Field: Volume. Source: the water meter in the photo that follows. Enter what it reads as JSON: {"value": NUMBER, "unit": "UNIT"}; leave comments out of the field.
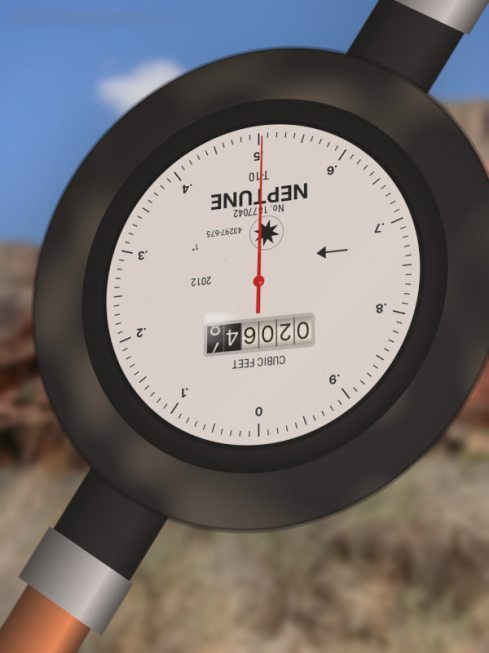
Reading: {"value": 20647.50, "unit": "ft³"}
